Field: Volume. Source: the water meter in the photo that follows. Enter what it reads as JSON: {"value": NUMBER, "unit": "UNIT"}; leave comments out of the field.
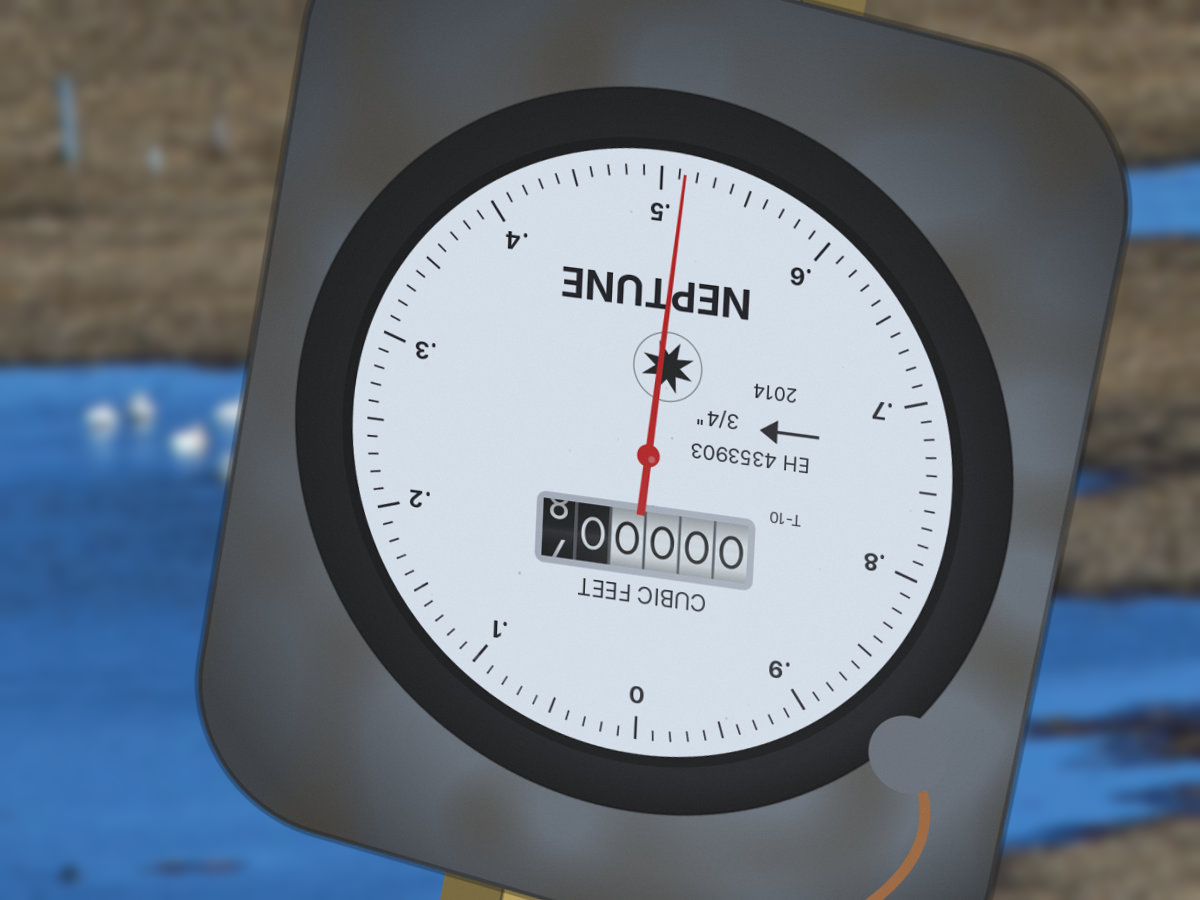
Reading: {"value": 7.51, "unit": "ft³"}
